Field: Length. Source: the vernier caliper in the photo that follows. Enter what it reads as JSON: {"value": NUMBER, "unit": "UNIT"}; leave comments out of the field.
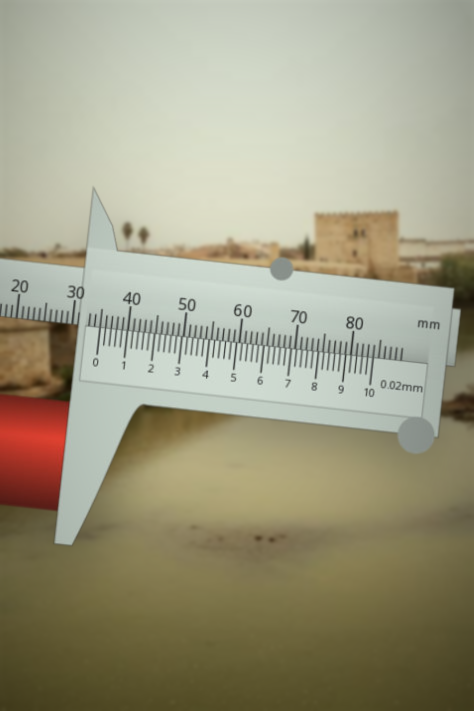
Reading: {"value": 35.0, "unit": "mm"}
